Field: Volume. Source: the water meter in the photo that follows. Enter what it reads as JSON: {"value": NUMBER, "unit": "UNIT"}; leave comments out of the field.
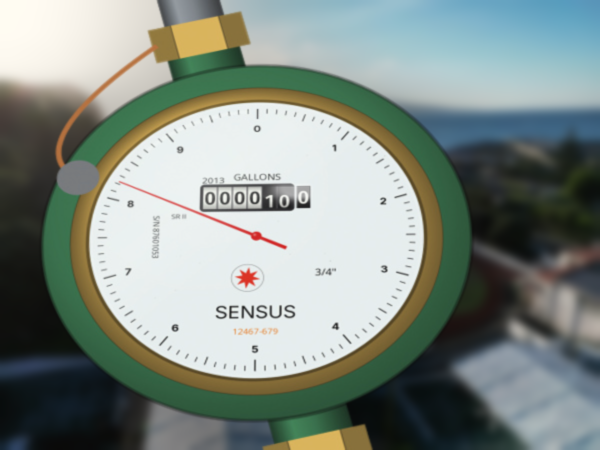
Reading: {"value": 98.2, "unit": "gal"}
